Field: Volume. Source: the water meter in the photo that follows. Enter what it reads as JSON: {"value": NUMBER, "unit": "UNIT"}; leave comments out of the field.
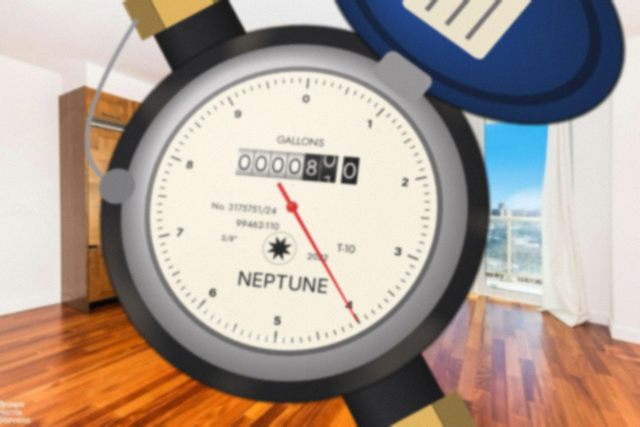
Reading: {"value": 804.0, "unit": "gal"}
